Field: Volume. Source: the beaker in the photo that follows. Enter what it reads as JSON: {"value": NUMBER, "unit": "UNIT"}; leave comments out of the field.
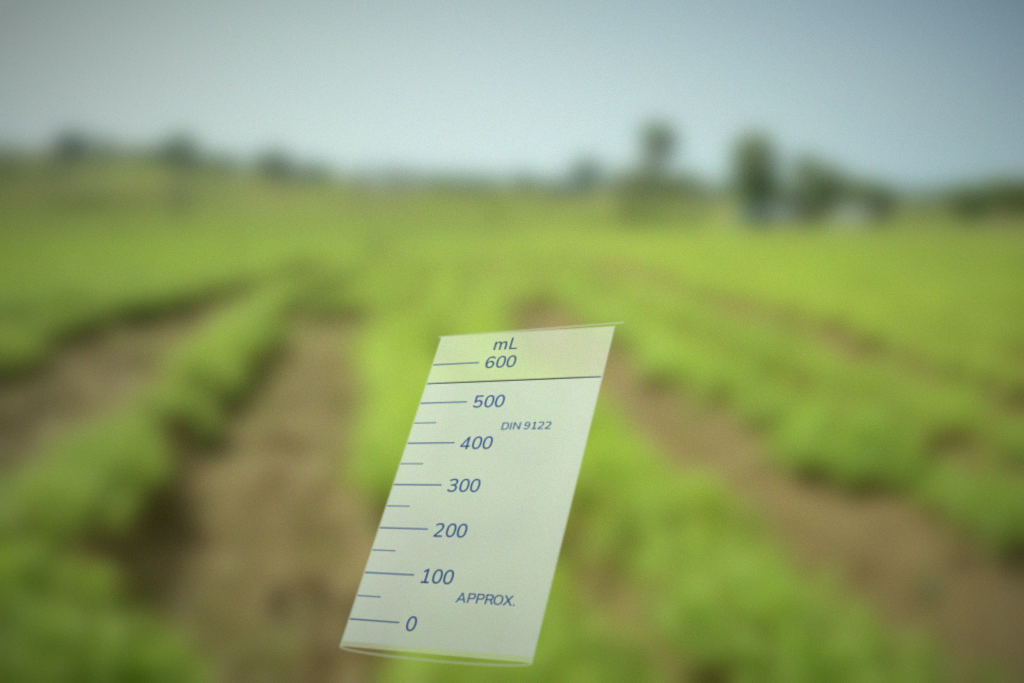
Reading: {"value": 550, "unit": "mL"}
